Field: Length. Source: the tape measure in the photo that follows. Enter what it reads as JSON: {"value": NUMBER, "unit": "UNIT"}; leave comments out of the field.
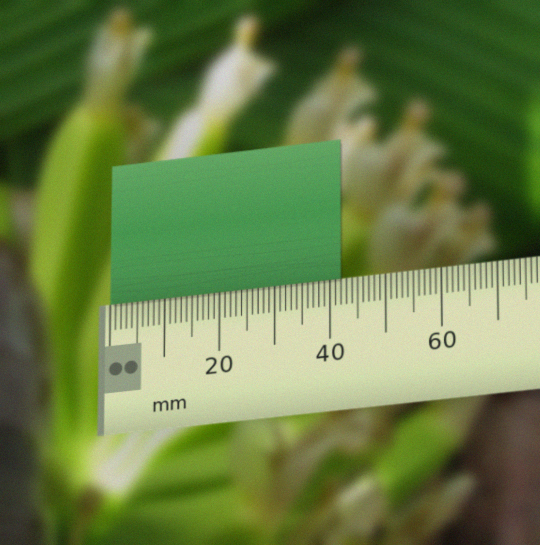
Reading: {"value": 42, "unit": "mm"}
